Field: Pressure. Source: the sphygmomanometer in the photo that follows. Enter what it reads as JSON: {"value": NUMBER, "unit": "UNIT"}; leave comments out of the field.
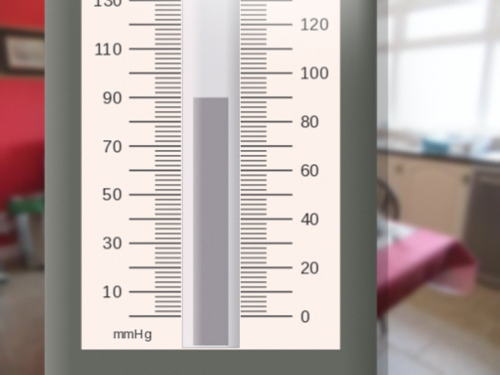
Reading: {"value": 90, "unit": "mmHg"}
